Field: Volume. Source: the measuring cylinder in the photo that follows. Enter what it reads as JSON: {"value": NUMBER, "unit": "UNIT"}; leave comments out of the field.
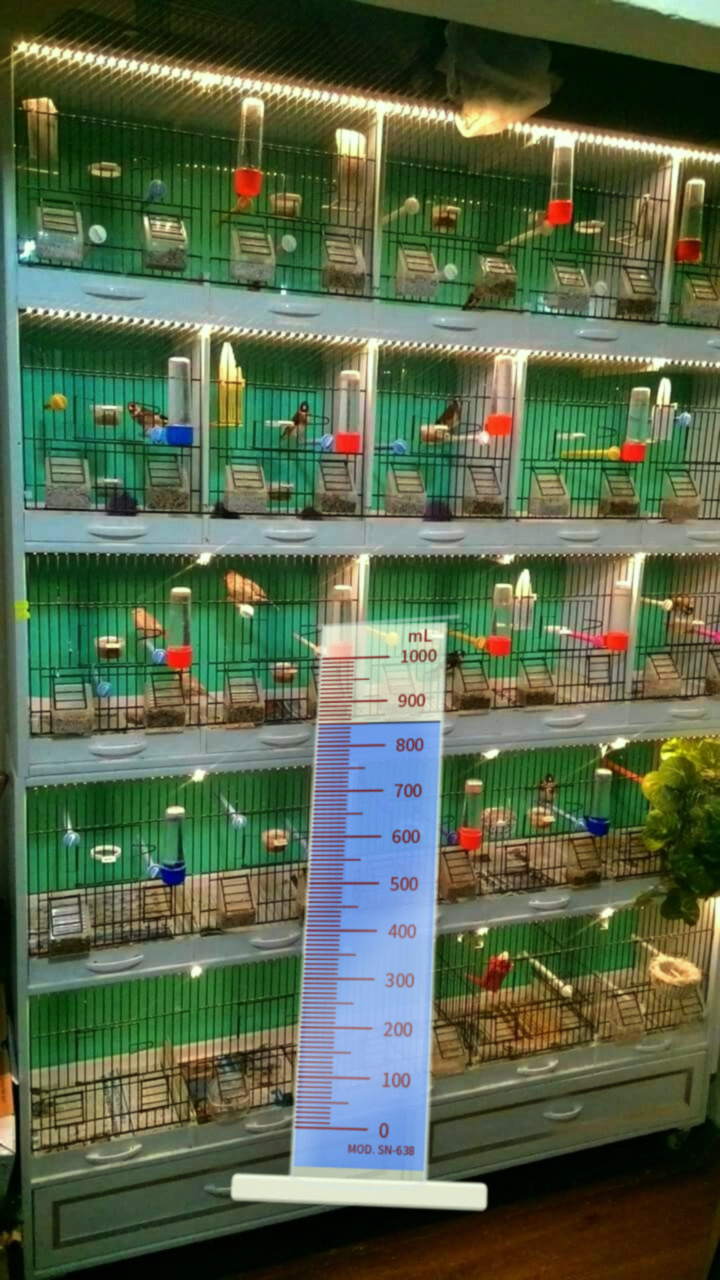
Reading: {"value": 850, "unit": "mL"}
